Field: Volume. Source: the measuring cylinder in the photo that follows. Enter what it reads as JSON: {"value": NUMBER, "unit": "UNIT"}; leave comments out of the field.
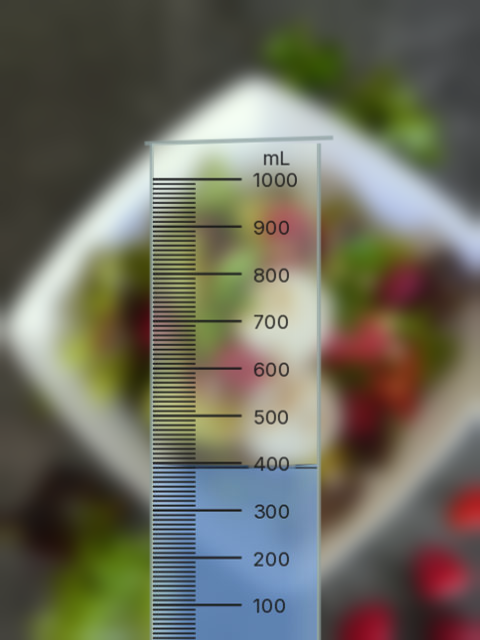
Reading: {"value": 390, "unit": "mL"}
